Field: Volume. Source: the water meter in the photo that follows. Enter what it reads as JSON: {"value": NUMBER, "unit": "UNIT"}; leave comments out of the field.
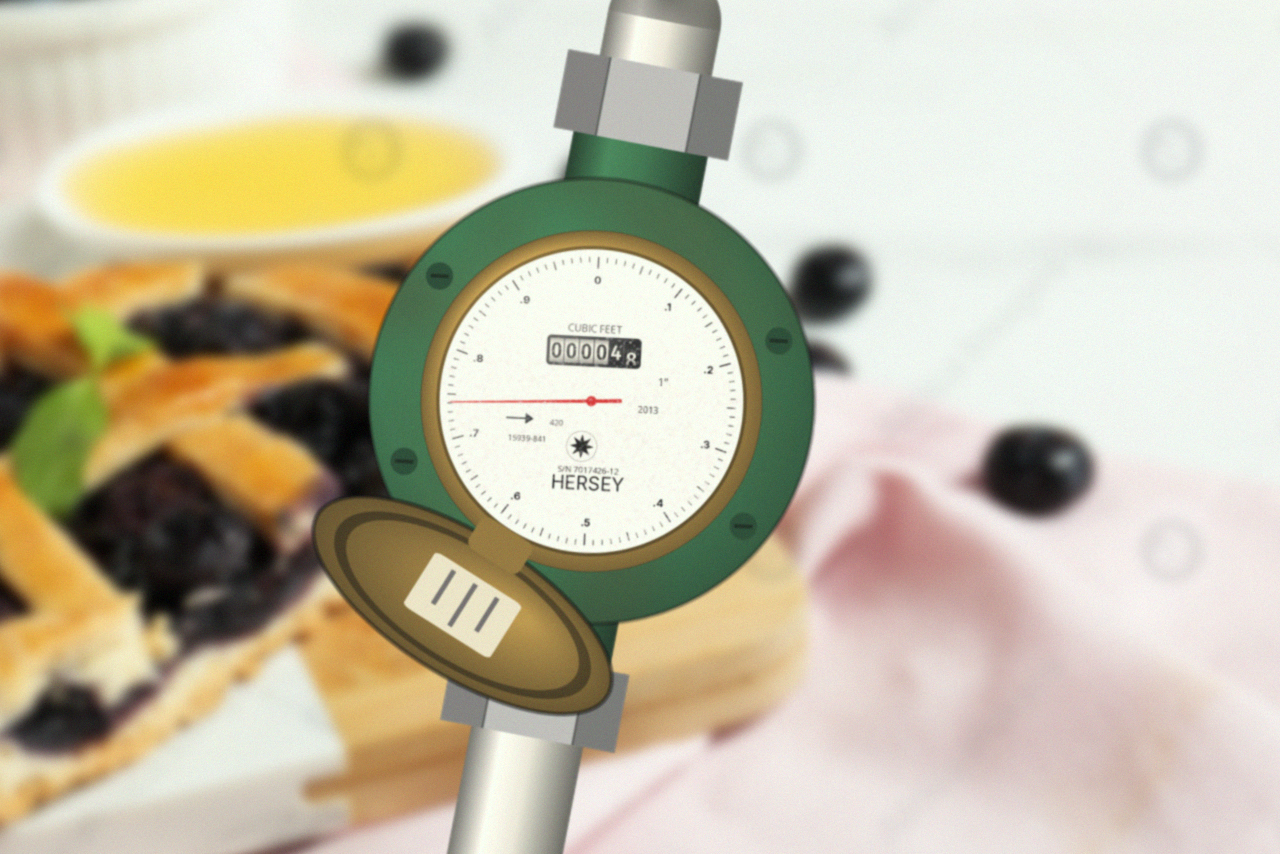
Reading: {"value": 47.74, "unit": "ft³"}
